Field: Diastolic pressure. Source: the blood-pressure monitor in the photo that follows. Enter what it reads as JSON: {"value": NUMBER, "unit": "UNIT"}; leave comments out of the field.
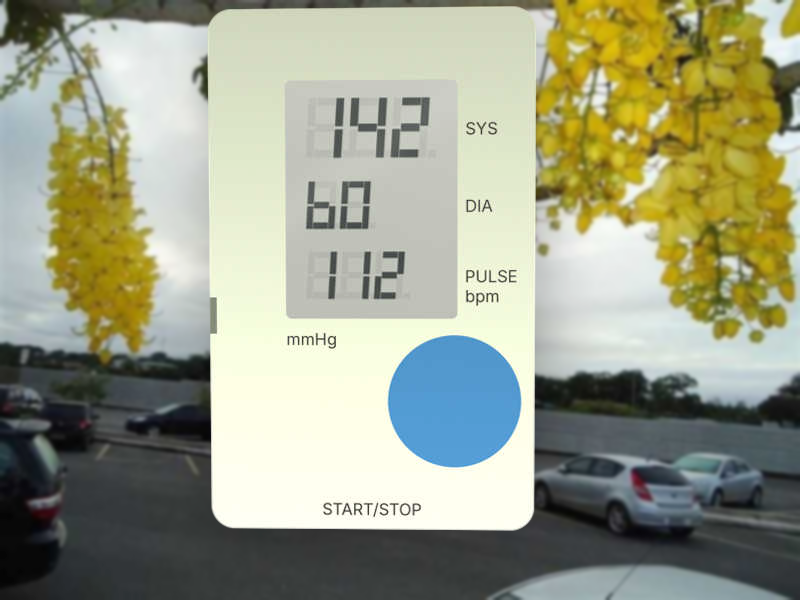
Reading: {"value": 60, "unit": "mmHg"}
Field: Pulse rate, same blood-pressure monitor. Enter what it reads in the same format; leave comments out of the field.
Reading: {"value": 112, "unit": "bpm"}
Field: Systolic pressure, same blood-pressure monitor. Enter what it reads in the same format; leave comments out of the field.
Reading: {"value": 142, "unit": "mmHg"}
